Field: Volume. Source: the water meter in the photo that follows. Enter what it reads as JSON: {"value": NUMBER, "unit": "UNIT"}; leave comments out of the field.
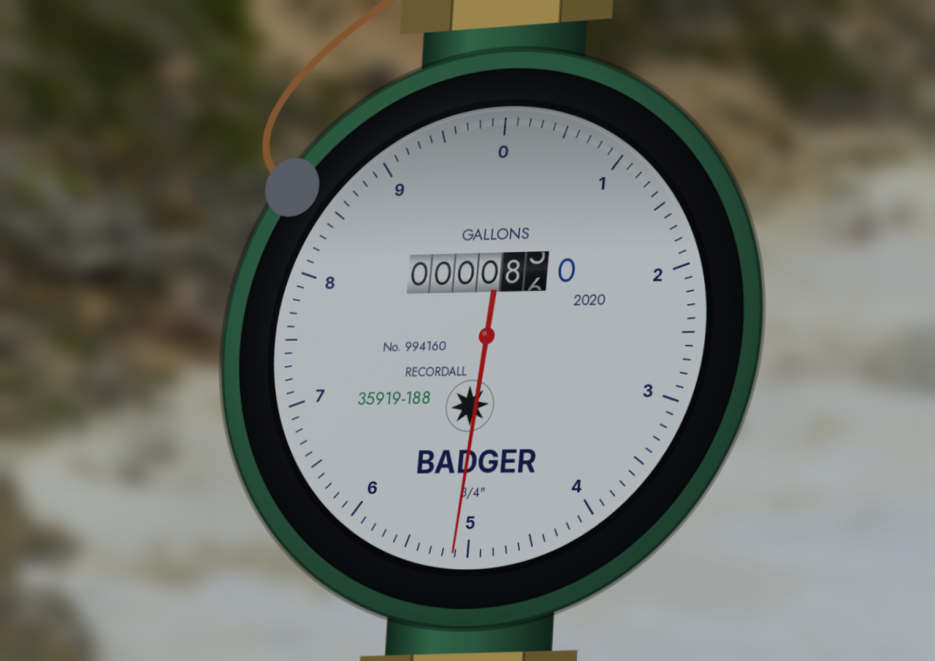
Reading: {"value": 855.1, "unit": "gal"}
